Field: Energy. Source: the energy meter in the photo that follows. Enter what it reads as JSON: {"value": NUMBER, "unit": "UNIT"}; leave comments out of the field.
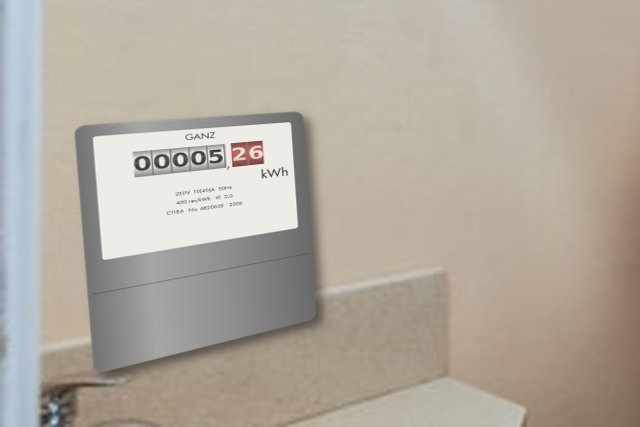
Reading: {"value": 5.26, "unit": "kWh"}
